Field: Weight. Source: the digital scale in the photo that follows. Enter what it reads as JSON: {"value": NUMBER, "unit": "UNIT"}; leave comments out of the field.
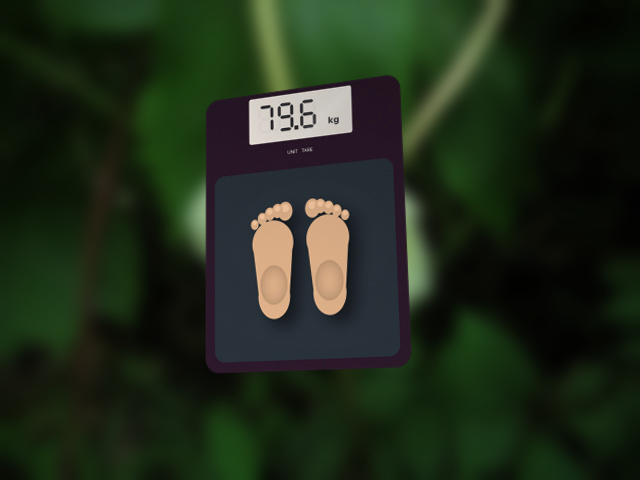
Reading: {"value": 79.6, "unit": "kg"}
